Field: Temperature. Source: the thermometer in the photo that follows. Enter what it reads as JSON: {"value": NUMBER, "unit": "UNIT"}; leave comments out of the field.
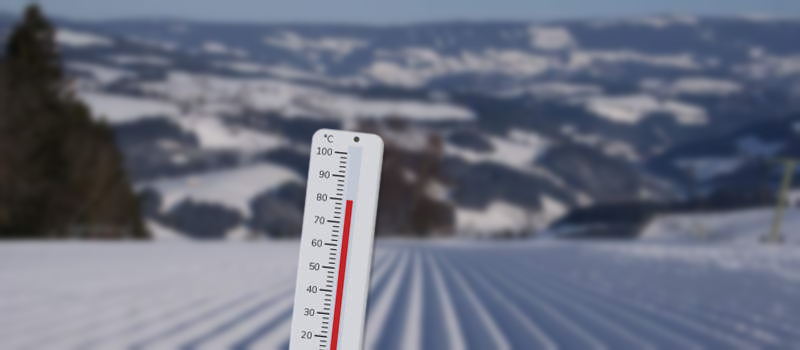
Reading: {"value": 80, "unit": "°C"}
